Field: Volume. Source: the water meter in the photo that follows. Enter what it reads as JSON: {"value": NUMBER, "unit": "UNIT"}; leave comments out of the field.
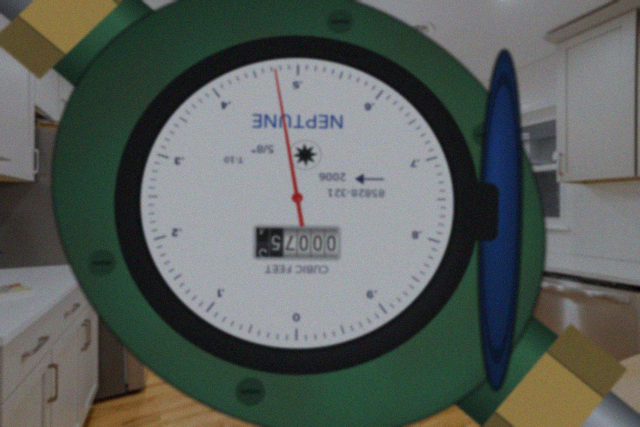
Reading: {"value": 753.47, "unit": "ft³"}
